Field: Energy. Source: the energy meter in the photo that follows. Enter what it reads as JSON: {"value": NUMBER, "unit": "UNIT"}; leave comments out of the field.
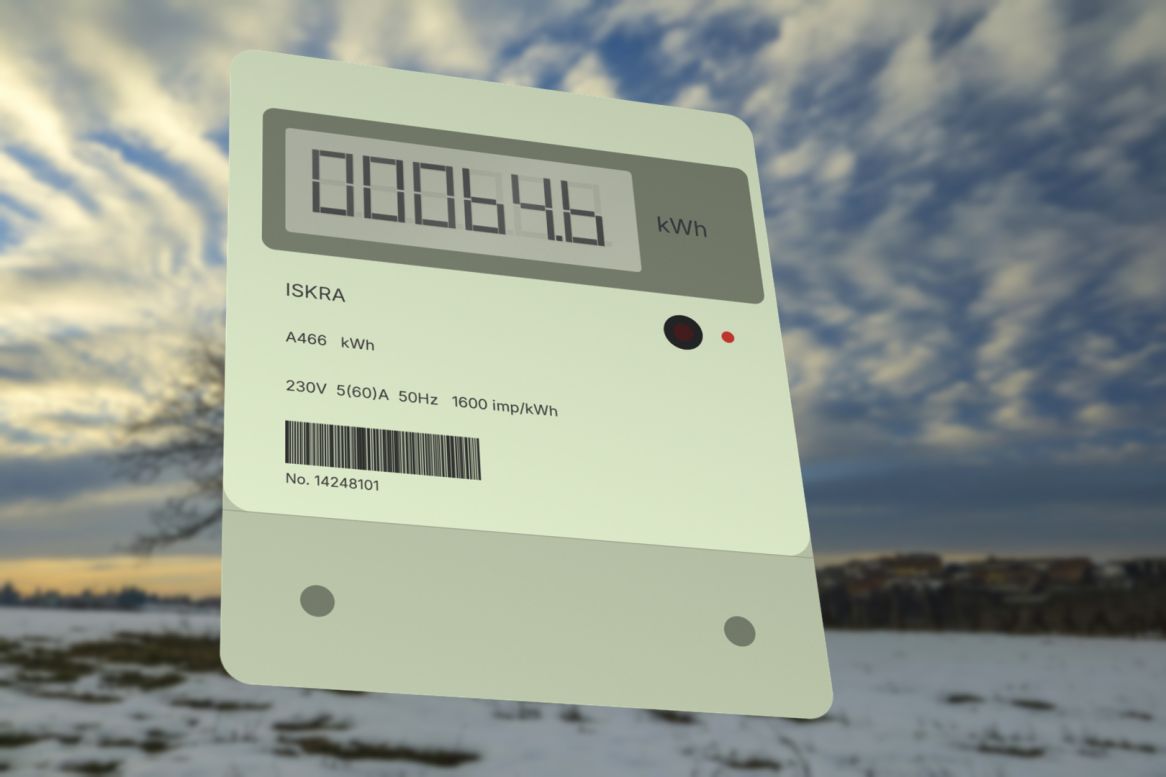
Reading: {"value": 64.6, "unit": "kWh"}
